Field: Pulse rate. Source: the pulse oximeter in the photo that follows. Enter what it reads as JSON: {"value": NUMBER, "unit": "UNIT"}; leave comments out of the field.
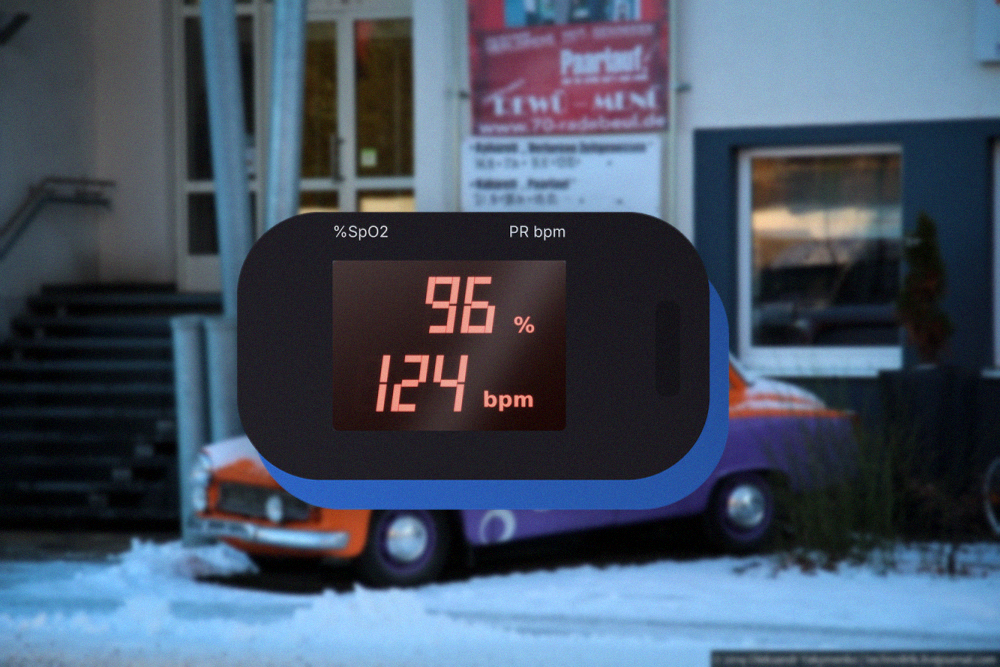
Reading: {"value": 124, "unit": "bpm"}
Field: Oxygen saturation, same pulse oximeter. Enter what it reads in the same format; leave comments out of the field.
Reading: {"value": 96, "unit": "%"}
